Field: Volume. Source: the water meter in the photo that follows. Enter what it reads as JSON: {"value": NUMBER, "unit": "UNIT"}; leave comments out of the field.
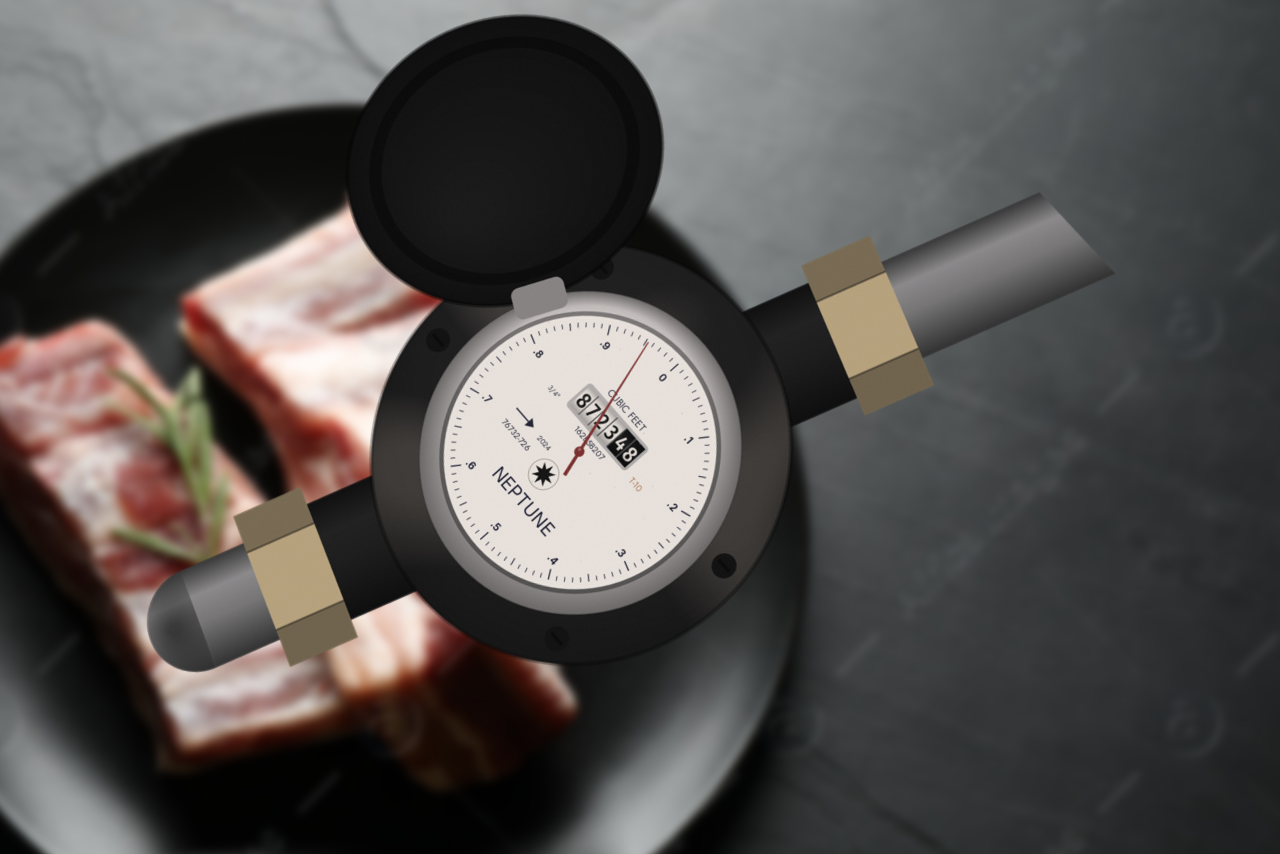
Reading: {"value": 872347.95, "unit": "ft³"}
